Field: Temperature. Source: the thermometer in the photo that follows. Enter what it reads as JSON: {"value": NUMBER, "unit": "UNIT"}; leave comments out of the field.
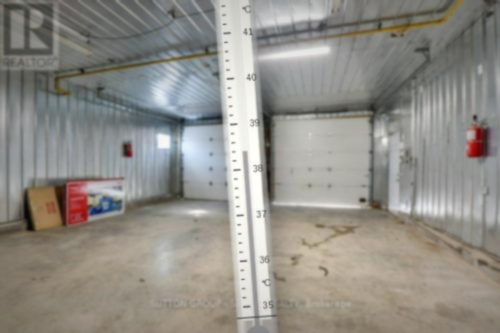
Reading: {"value": 38.4, "unit": "°C"}
